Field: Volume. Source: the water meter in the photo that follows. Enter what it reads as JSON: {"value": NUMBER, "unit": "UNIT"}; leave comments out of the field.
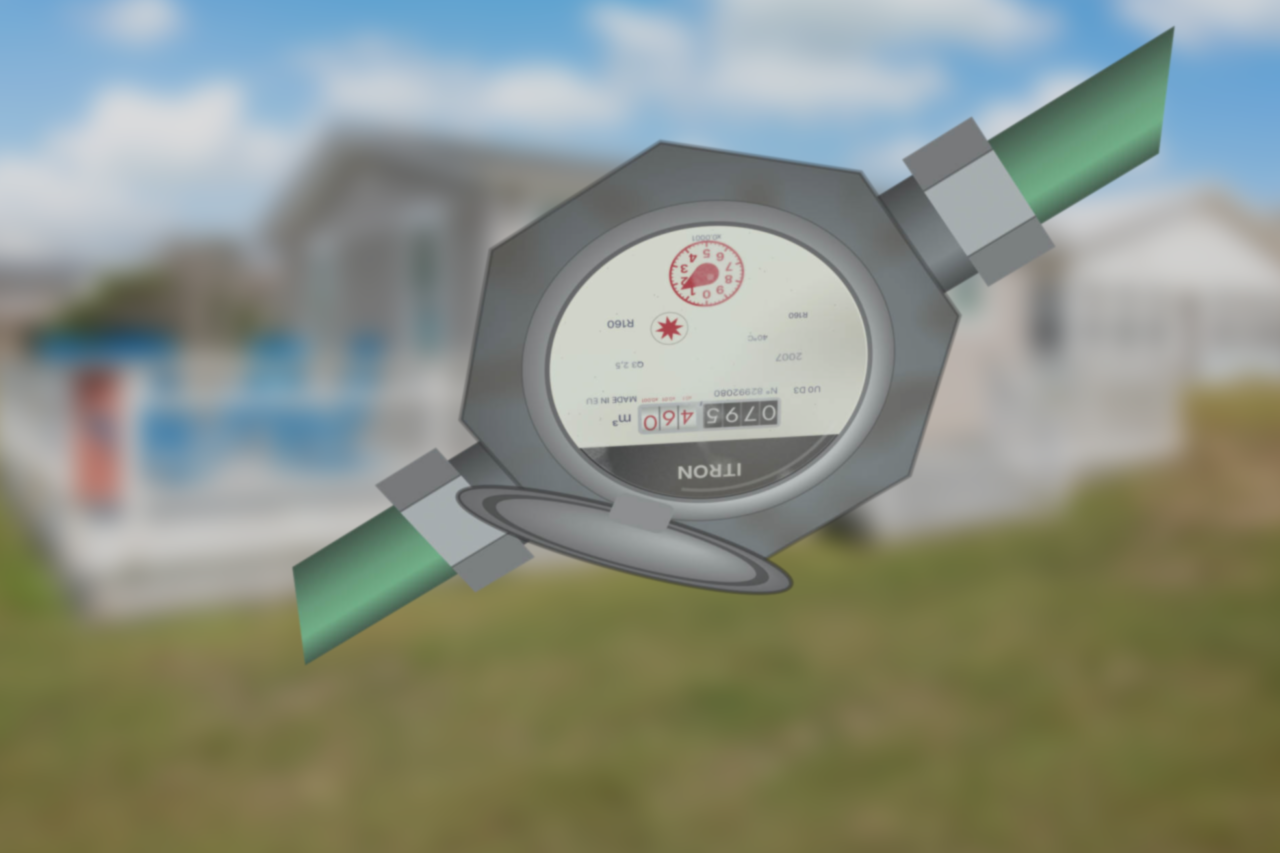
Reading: {"value": 795.4601, "unit": "m³"}
